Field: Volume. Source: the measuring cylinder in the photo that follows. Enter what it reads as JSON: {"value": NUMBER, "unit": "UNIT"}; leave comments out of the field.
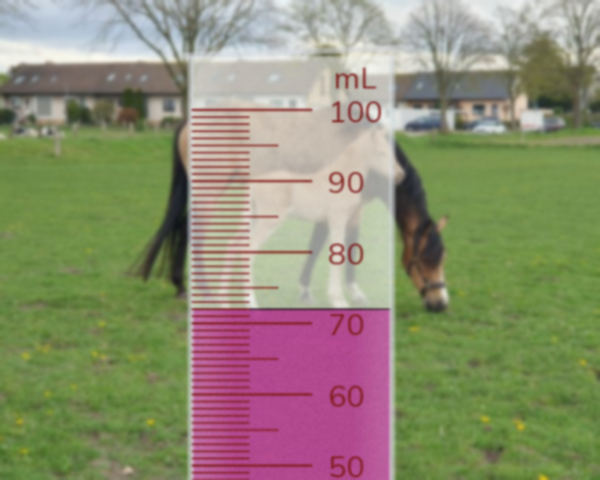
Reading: {"value": 72, "unit": "mL"}
